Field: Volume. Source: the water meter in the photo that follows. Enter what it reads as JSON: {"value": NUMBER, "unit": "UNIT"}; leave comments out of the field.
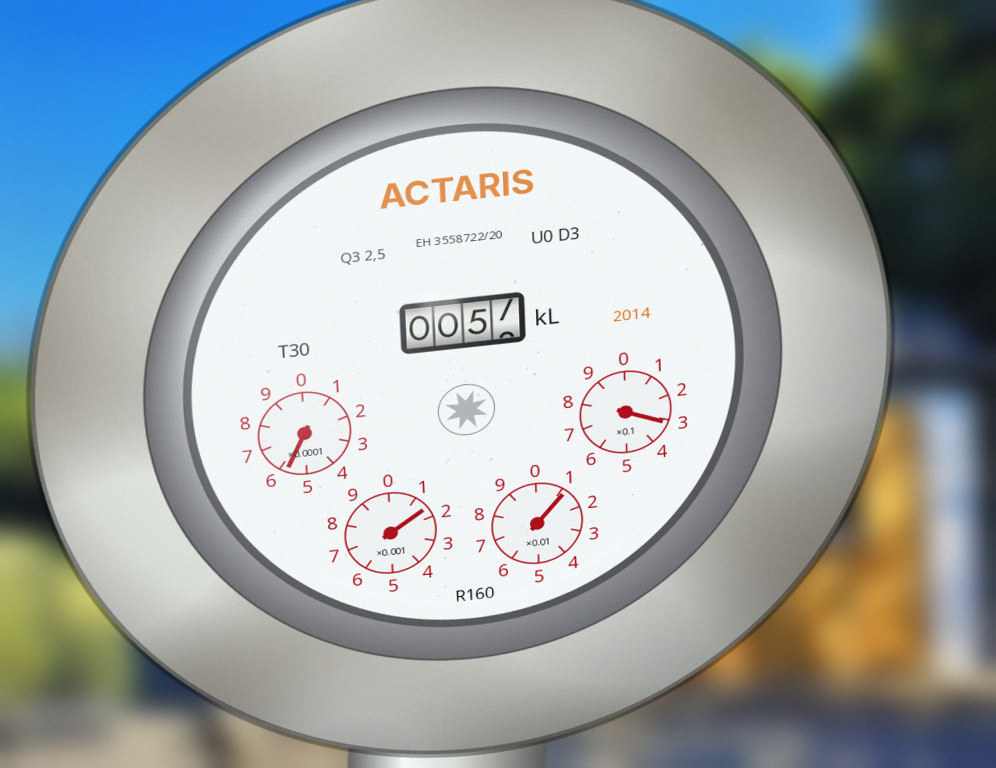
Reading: {"value": 57.3115, "unit": "kL"}
